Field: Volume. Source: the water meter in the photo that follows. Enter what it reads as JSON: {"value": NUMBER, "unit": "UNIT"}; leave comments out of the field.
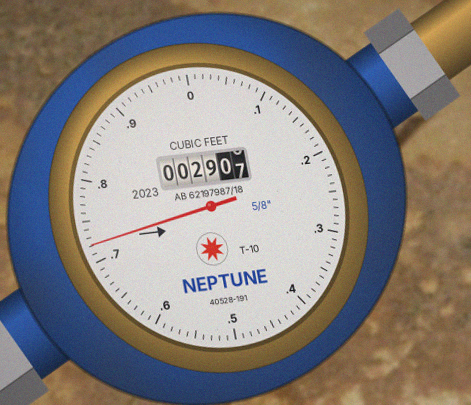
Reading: {"value": 2906.72, "unit": "ft³"}
